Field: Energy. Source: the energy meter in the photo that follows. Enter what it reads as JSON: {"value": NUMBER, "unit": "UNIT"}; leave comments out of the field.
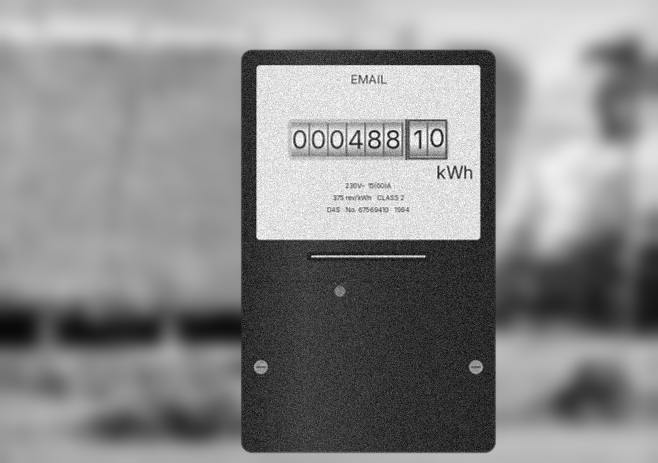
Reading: {"value": 488.10, "unit": "kWh"}
